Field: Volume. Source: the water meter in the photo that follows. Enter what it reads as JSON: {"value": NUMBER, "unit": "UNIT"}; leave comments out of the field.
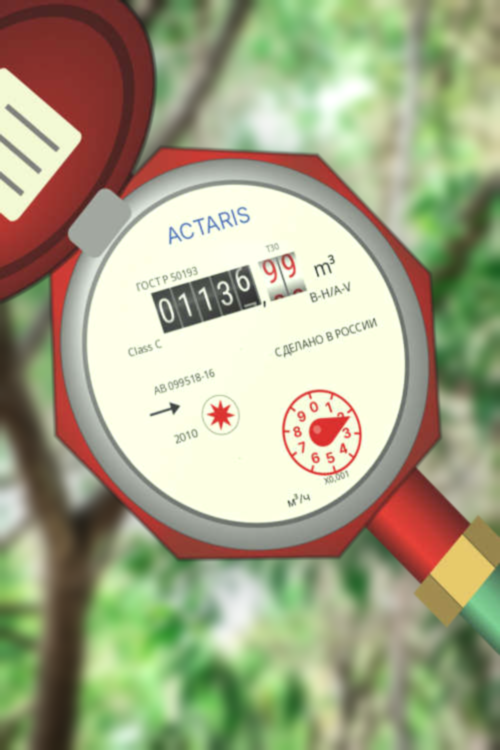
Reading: {"value": 1136.992, "unit": "m³"}
